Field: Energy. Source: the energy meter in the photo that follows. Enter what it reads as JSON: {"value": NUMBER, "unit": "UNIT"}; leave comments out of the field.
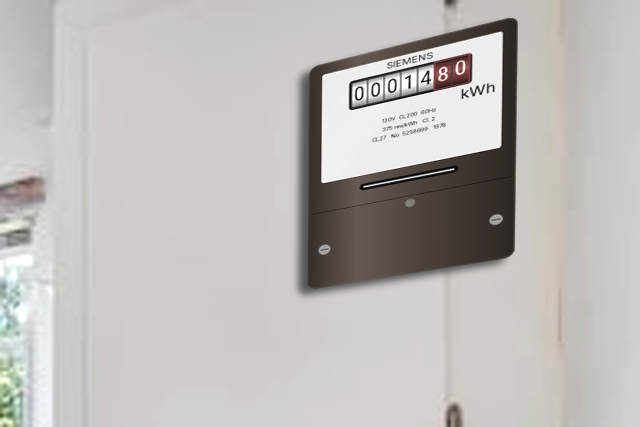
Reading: {"value": 14.80, "unit": "kWh"}
